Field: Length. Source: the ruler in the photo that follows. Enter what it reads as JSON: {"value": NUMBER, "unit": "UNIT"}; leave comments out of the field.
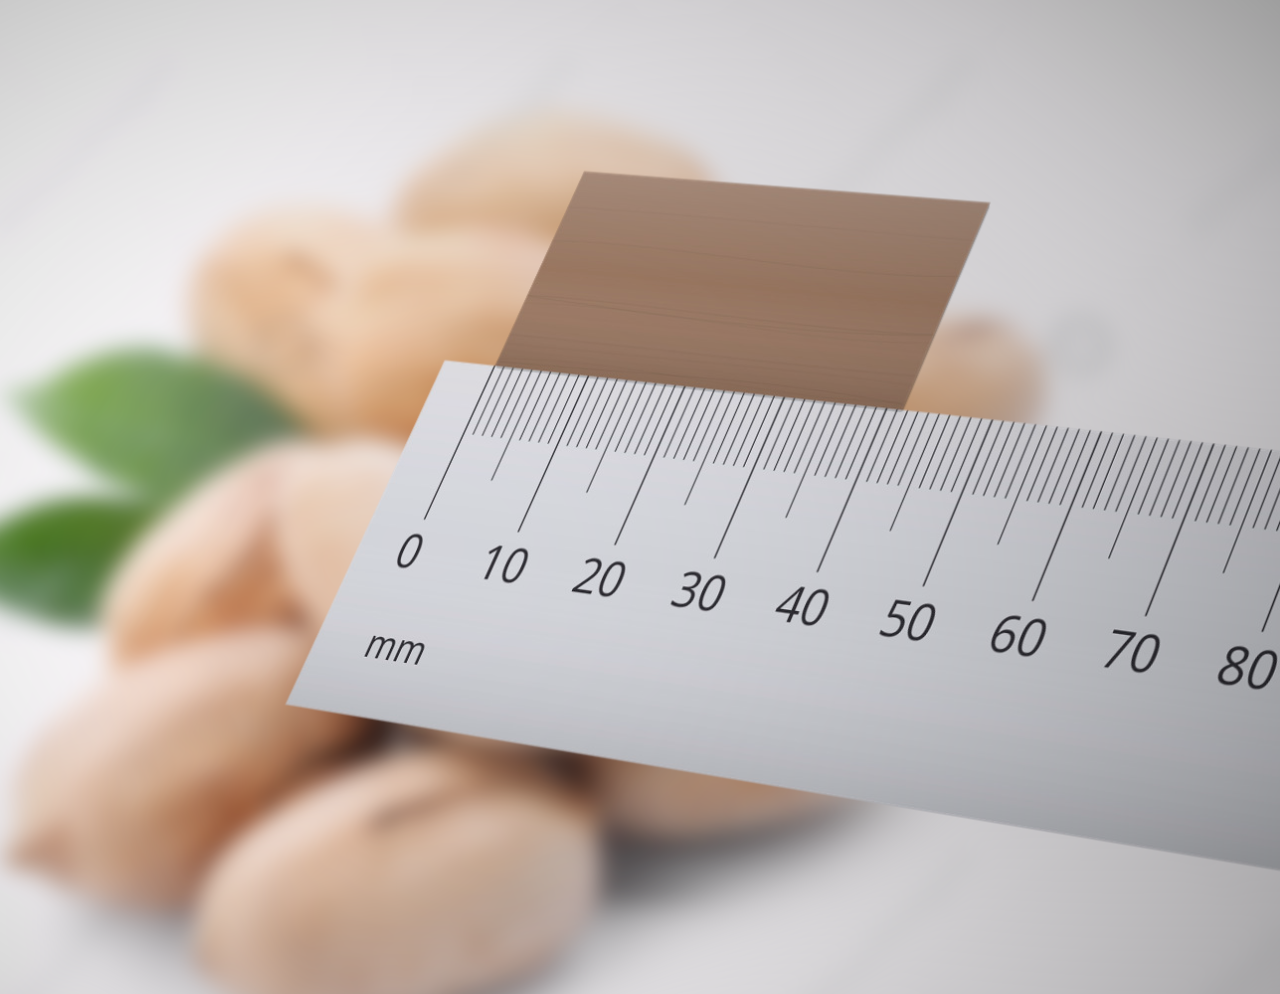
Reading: {"value": 41.5, "unit": "mm"}
